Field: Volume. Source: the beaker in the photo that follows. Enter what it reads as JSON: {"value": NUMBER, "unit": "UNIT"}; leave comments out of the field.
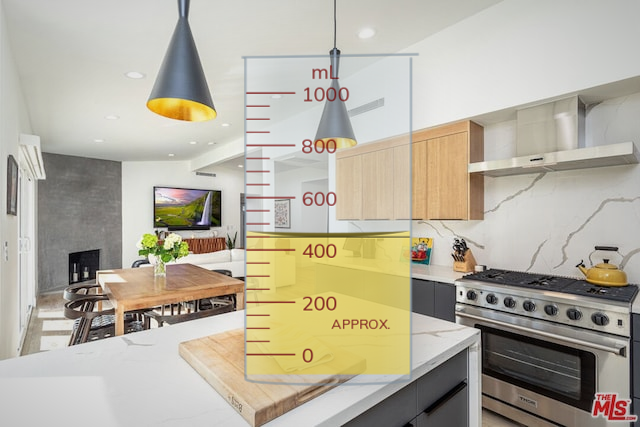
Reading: {"value": 450, "unit": "mL"}
